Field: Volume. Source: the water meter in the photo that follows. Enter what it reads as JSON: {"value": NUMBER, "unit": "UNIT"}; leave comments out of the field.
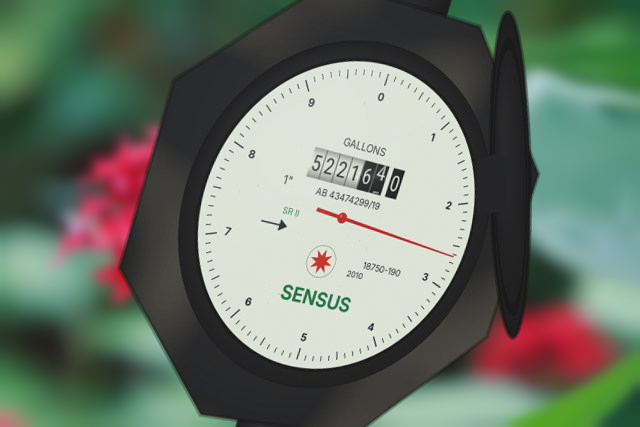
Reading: {"value": 5221642.6, "unit": "gal"}
